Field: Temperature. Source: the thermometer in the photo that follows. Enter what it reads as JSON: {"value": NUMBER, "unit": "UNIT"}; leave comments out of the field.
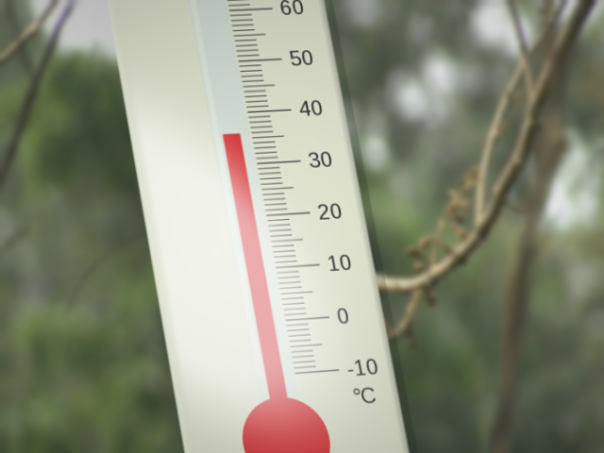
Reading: {"value": 36, "unit": "°C"}
